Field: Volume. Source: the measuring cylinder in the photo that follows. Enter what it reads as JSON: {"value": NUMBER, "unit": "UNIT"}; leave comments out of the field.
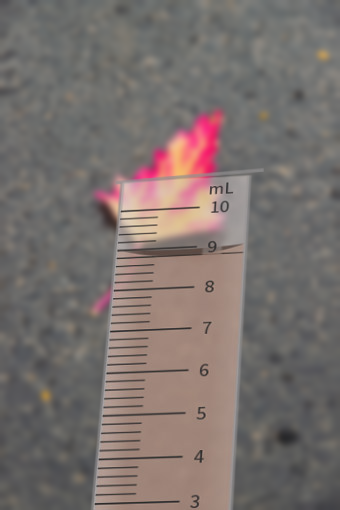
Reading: {"value": 8.8, "unit": "mL"}
